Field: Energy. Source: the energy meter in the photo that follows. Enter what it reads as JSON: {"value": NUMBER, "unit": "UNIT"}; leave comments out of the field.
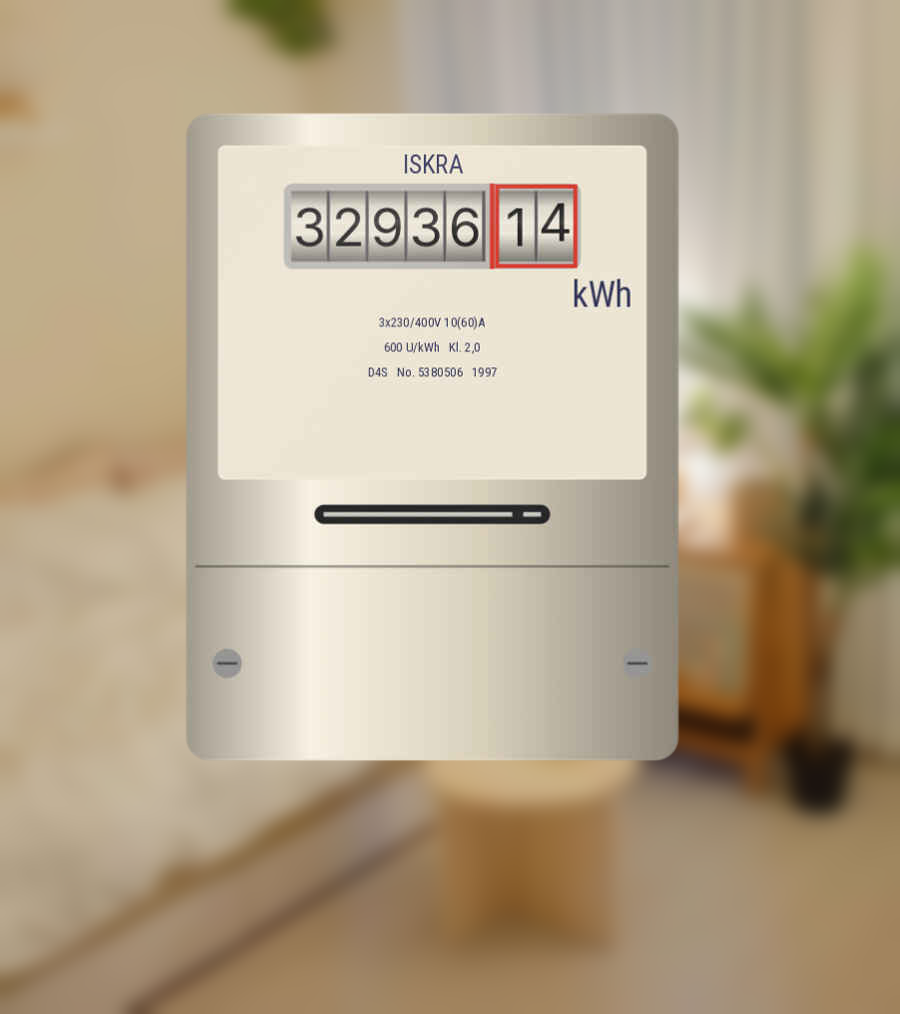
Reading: {"value": 32936.14, "unit": "kWh"}
